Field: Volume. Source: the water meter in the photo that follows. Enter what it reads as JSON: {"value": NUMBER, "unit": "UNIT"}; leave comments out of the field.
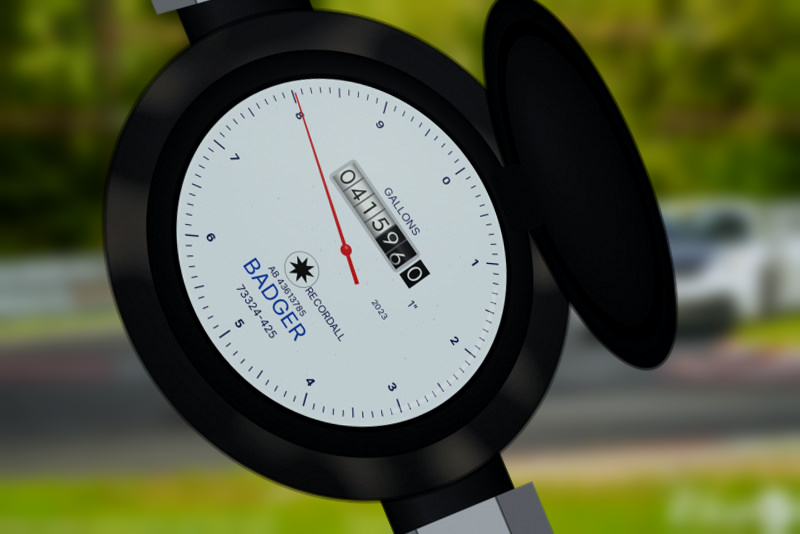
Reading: {"value": 415958.0, "unit": "gal"}
